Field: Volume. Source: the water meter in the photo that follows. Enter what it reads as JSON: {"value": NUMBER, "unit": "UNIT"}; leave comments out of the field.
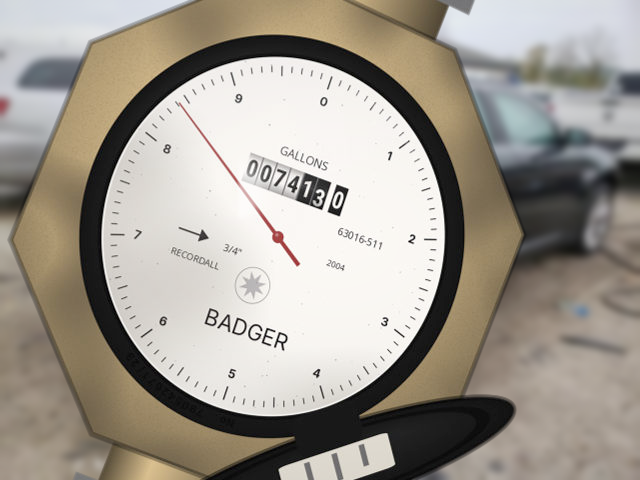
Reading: {"value": 74128.4, "unit": "gal"}
